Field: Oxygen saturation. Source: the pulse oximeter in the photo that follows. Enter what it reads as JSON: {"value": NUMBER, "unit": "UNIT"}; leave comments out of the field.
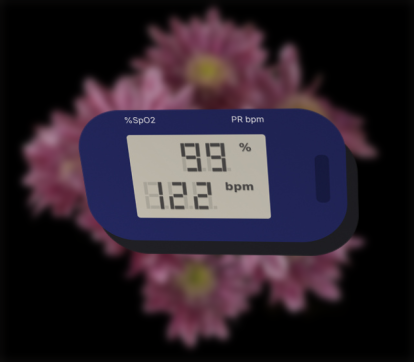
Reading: {"value": 99, "unit": "%"}
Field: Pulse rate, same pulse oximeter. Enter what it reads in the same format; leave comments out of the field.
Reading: {"value": 122, "unit": "bpm"}
